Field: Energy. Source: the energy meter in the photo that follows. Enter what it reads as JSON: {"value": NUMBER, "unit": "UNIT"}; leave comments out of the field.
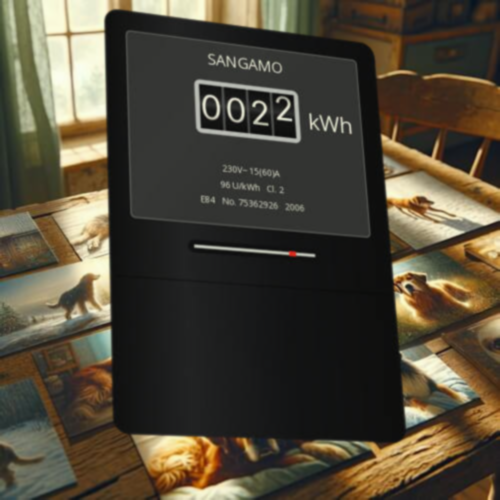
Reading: {"value": 22, "unit": "kWh"}
